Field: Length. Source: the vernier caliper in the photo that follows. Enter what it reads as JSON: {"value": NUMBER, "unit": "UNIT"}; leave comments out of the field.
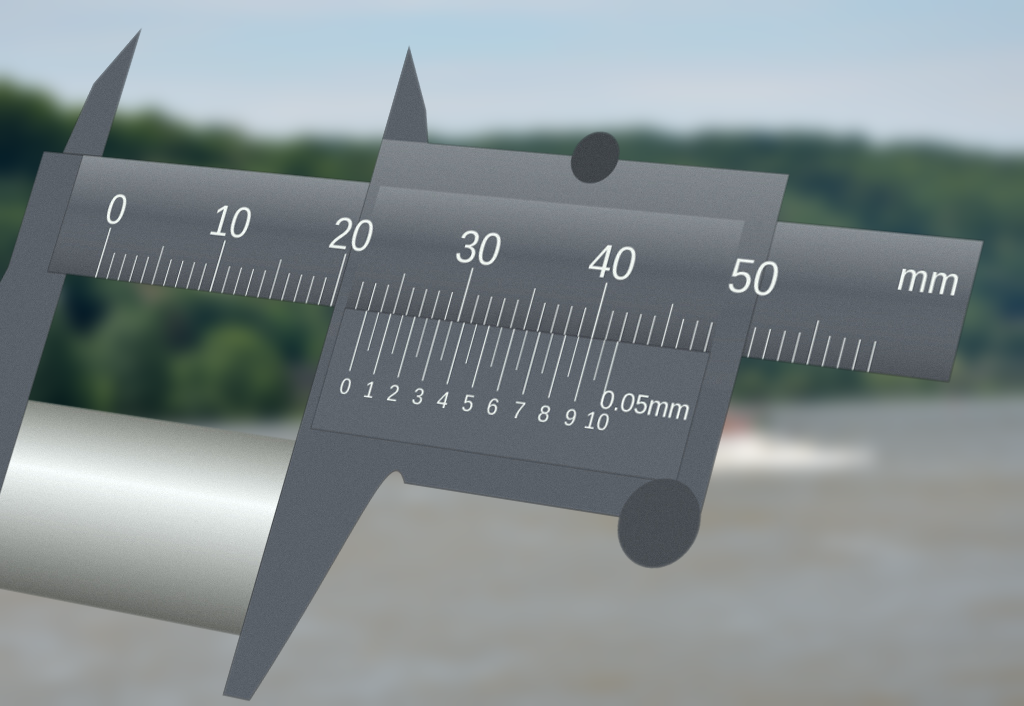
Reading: {"value": 22.9, "unit": "mm"}
